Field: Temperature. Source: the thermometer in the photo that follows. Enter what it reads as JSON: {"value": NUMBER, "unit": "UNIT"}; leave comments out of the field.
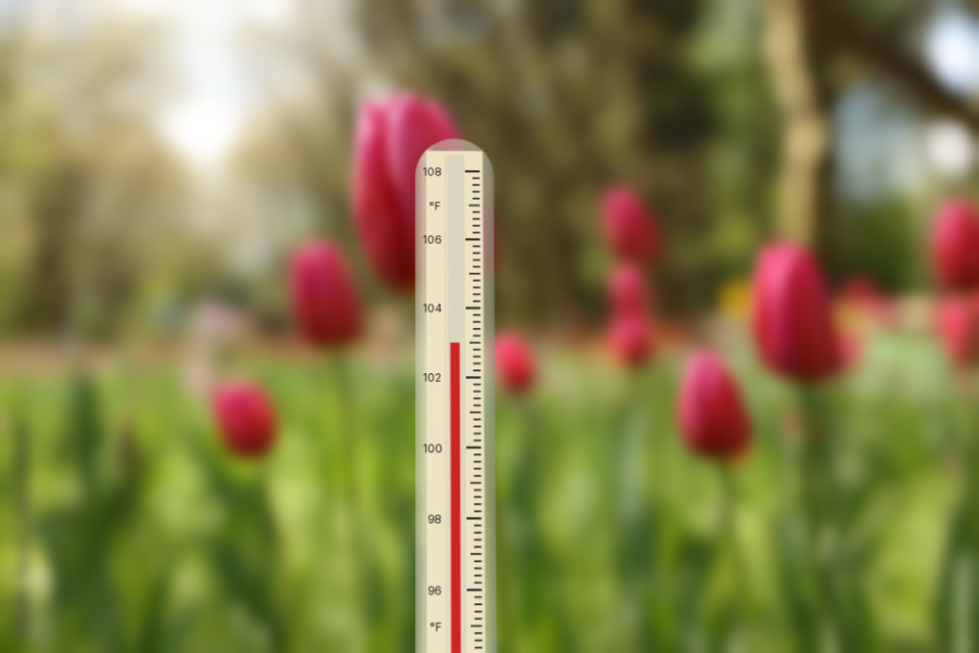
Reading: {"value": 103, "unit": "°F"}
